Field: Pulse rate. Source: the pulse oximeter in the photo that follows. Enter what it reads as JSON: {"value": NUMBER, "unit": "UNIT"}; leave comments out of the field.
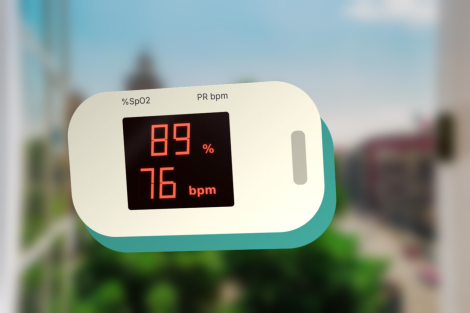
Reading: {"value": 76, "unit": "bpm"}
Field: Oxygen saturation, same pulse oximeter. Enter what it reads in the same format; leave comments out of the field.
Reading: {"value": 89, "unit": "%"}
